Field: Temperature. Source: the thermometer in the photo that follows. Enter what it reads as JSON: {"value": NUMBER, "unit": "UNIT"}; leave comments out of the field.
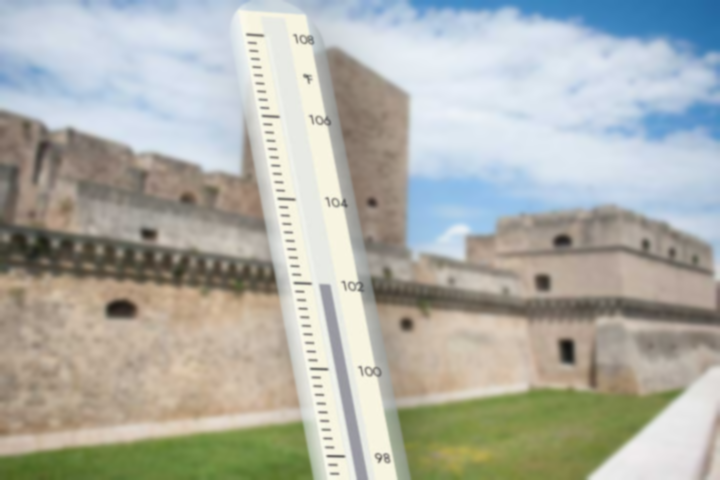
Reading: {"value": 102, "unit": "°F"}
